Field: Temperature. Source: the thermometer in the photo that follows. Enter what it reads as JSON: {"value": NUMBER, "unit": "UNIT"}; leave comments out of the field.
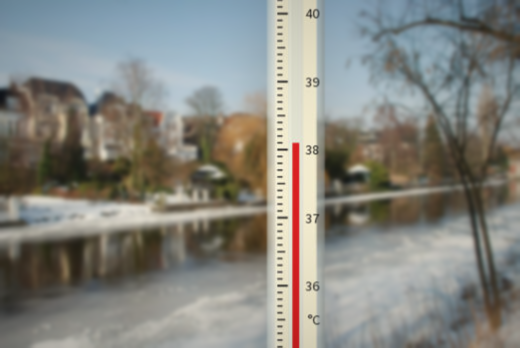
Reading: {"value": 38.1, "unit": "°C"}
